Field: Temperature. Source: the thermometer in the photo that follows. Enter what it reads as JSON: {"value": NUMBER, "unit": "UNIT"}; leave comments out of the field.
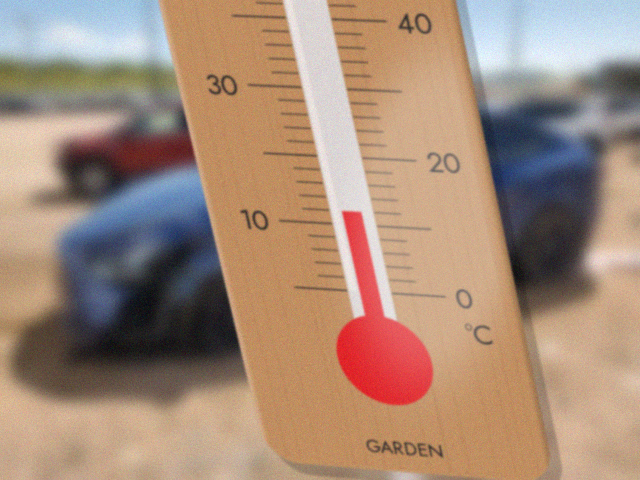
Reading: {"value": 12, "unit": "°C"}
